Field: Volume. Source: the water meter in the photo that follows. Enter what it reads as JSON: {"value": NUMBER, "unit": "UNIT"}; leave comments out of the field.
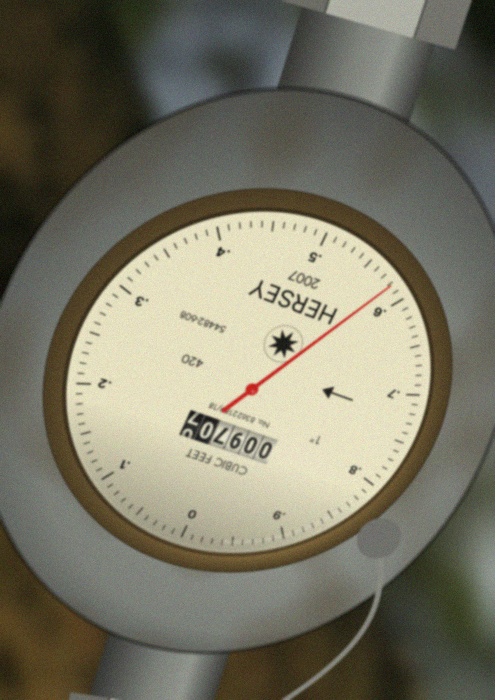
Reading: {"value": 9706.58, "unit": "ft³"}
